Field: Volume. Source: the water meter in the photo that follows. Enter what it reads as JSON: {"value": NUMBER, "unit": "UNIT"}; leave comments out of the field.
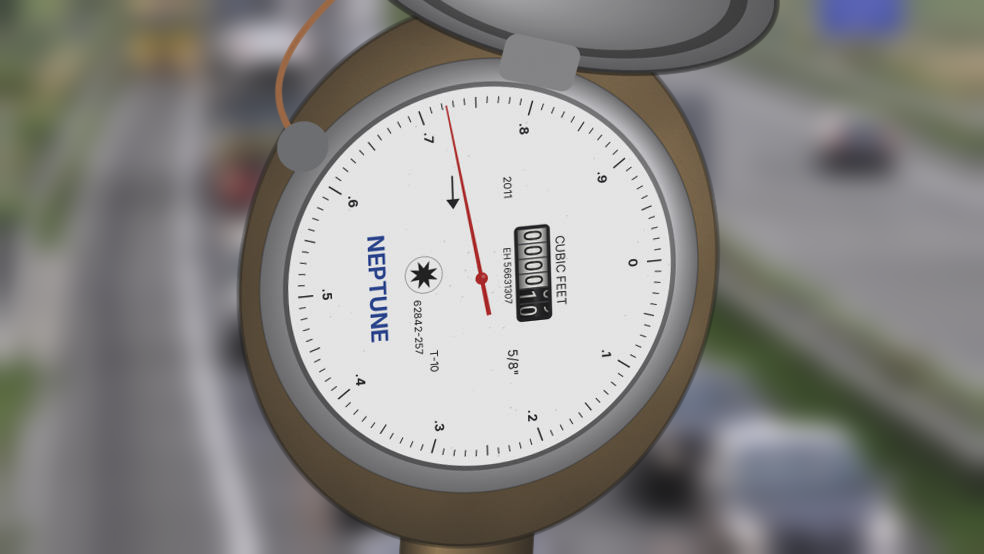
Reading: {"value": 9.72, "unit": "ft³"}
